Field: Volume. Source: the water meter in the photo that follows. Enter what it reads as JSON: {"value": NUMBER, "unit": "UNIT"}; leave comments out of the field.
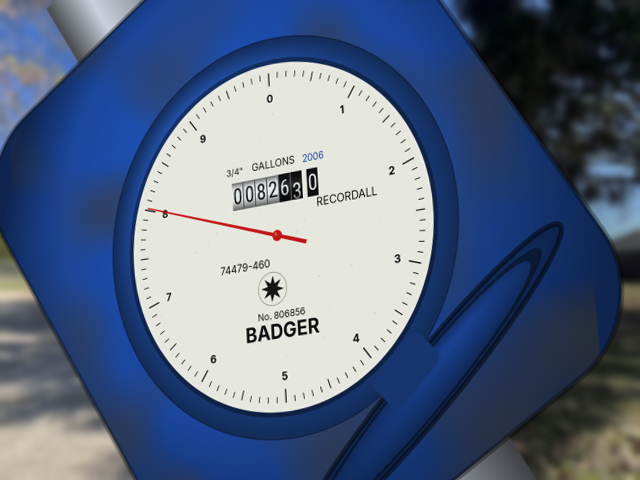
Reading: {"value": 82628.0, "unit": "gal"}
